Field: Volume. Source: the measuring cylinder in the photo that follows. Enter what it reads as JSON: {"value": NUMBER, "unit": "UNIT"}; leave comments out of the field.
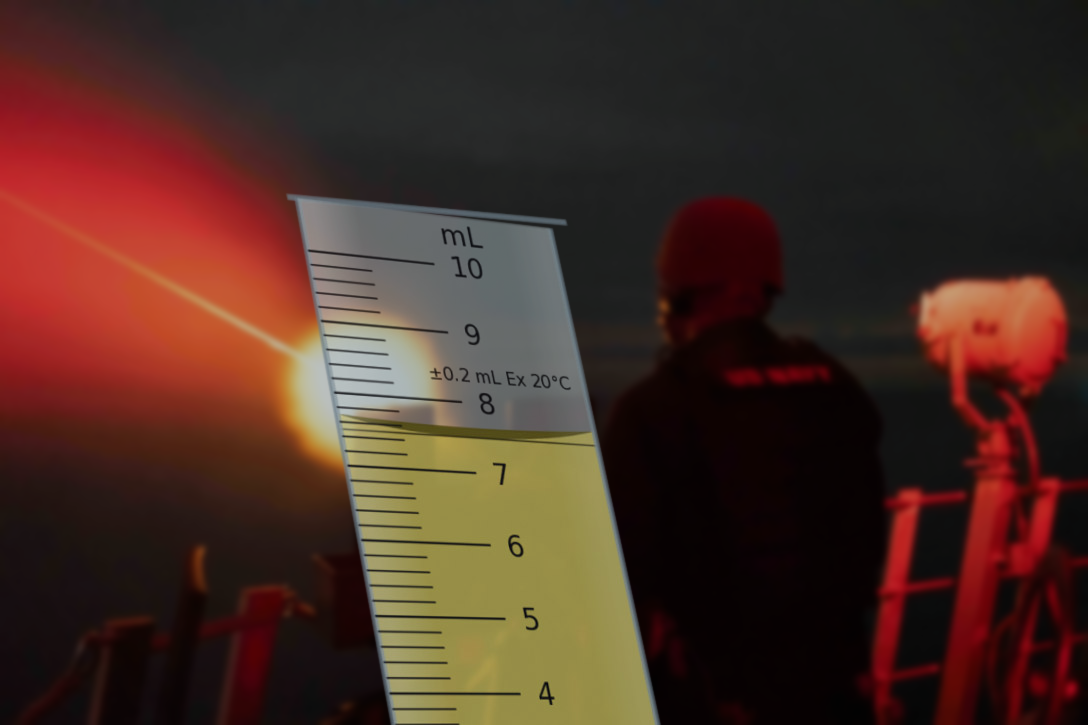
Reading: {"value": 7.5, "unit": "mL"}
